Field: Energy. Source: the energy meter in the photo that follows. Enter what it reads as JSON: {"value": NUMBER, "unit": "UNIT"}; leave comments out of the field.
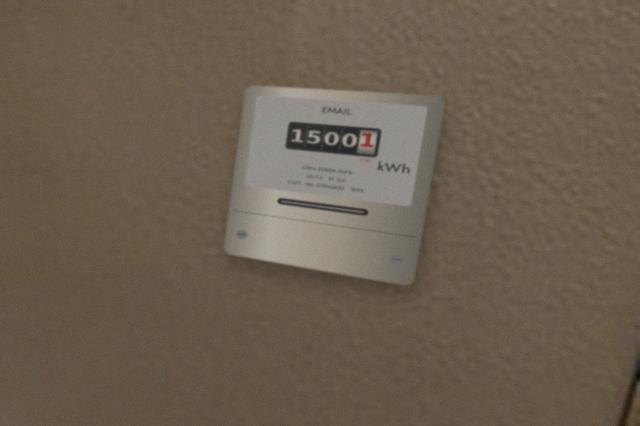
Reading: {"value": 1500.1, "unit": "kWh"}
